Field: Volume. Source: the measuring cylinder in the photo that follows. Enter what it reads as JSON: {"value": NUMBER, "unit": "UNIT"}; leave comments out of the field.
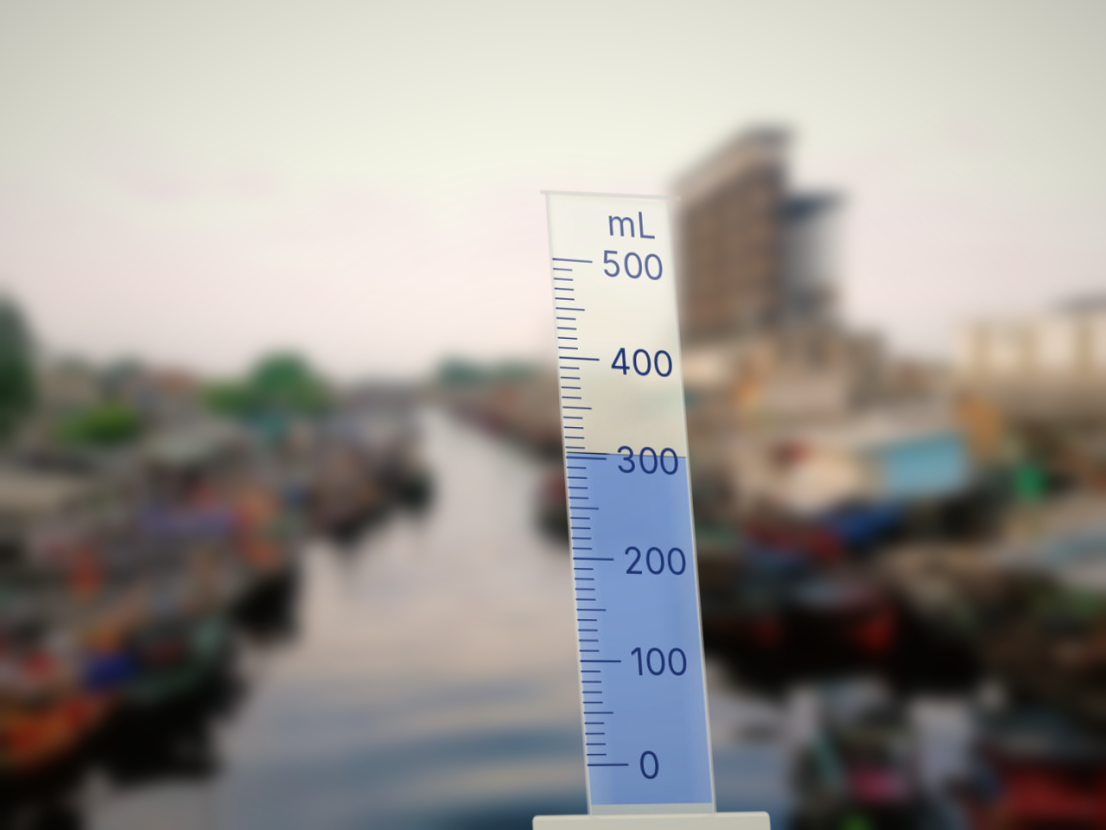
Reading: {"value": 305, "unit": "mL"}
